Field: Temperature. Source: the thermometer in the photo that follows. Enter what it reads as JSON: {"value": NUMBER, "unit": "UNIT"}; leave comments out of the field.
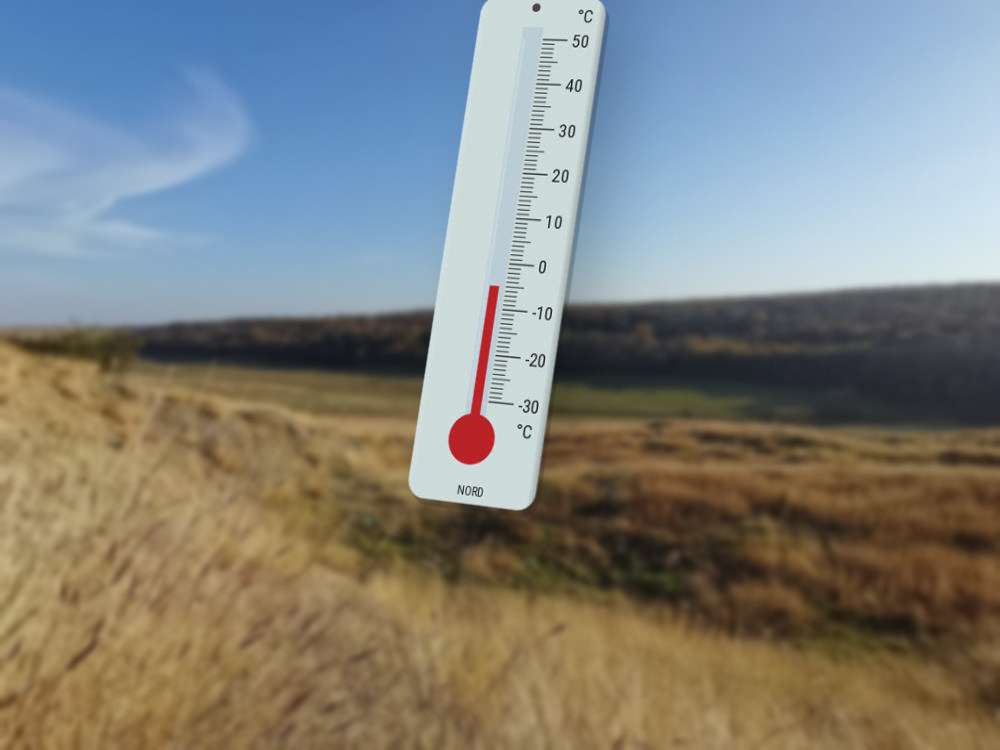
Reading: {"value": -5, "unit": "°C"}
